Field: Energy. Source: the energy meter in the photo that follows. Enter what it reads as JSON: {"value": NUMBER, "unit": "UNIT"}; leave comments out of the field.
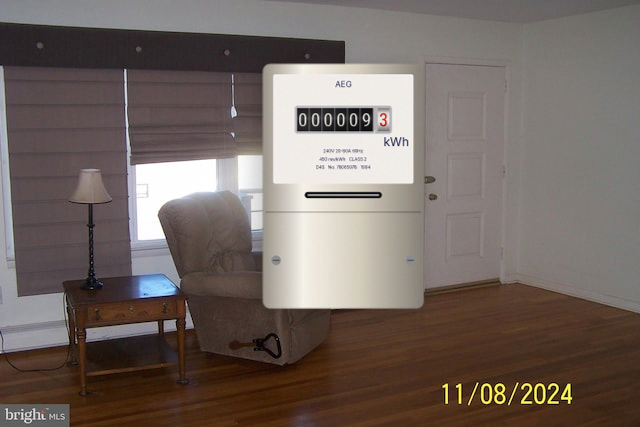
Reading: {"value": 9.3, "unit": "kWh"}
